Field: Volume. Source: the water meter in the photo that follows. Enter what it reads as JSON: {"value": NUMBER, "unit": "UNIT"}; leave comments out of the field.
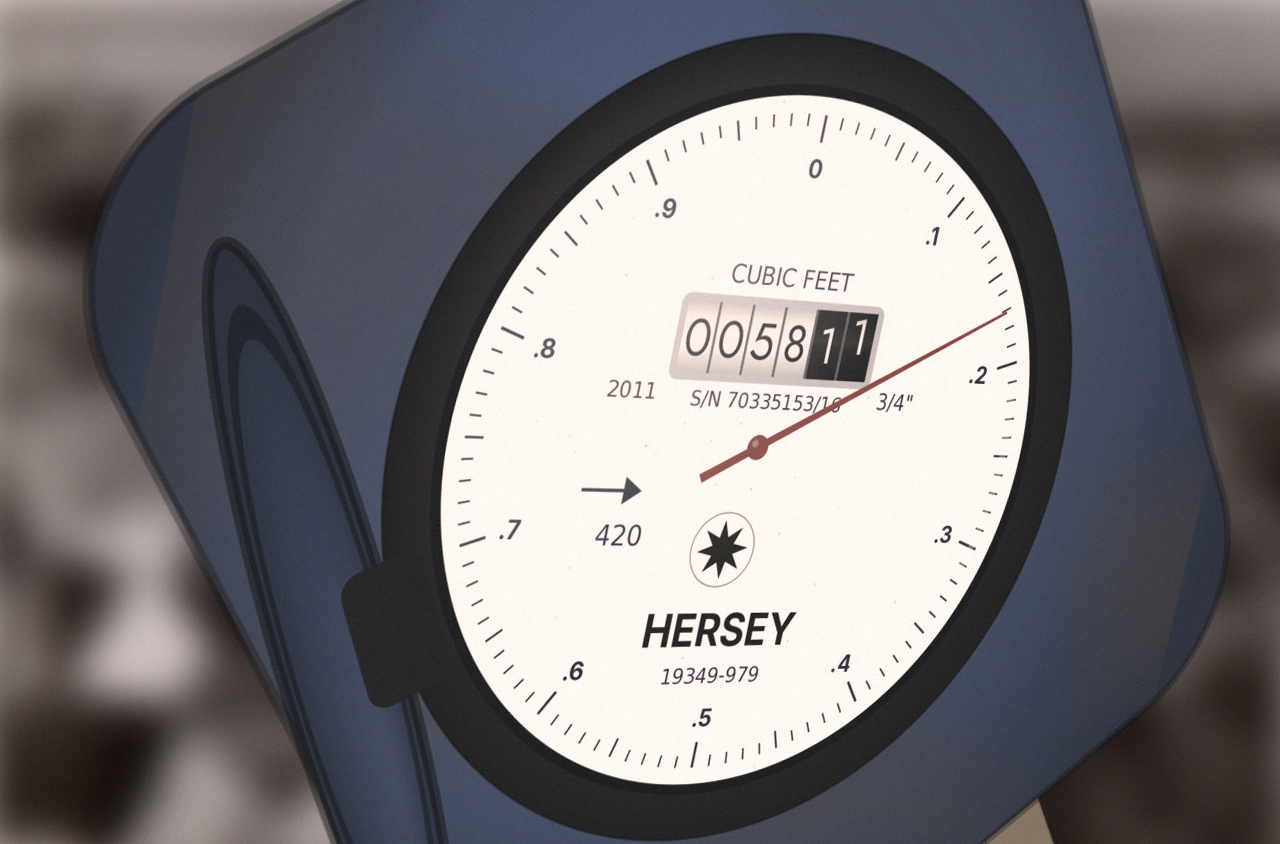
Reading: {"value": 5811.17, "unit": "ft³"}
